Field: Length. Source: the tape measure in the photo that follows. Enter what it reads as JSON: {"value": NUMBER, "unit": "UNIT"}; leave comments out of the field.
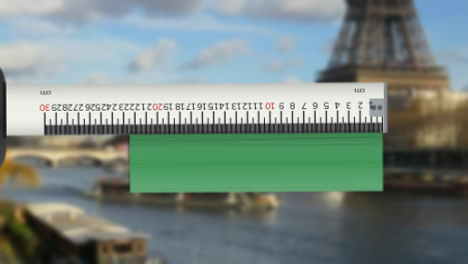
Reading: {"value": 22.5, "unit": "cm"}
